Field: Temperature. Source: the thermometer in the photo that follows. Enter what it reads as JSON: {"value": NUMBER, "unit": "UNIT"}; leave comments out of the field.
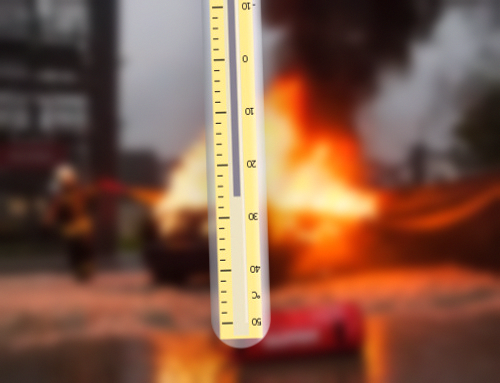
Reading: {"value": 26, "unit": "°C"}
